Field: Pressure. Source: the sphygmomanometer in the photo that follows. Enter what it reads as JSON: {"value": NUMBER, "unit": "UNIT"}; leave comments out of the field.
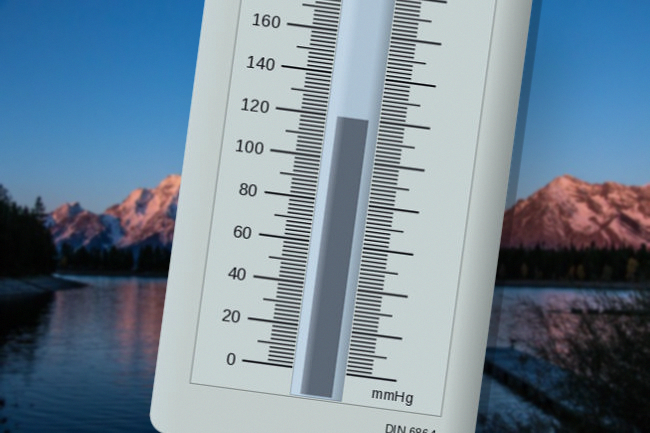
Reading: {"value": 120, "unit": "mmHg"}
